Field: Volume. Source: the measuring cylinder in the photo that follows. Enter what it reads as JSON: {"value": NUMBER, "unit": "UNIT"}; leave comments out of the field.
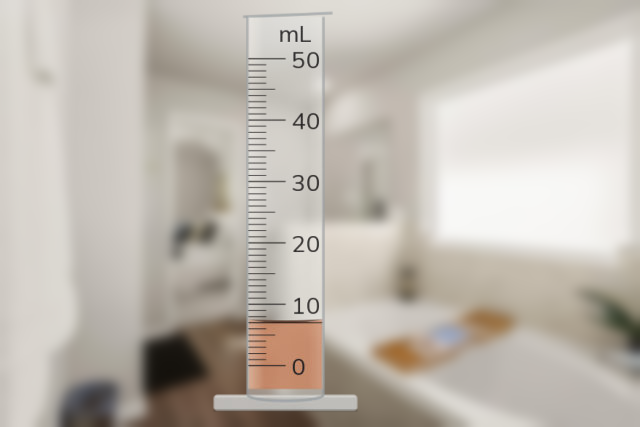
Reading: {"value": 7, "unit": "mL"}
